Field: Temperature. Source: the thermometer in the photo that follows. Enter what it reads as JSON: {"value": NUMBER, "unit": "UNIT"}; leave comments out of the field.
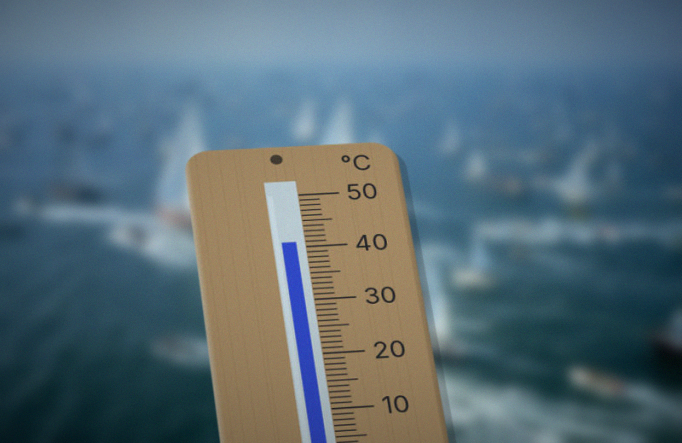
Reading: {"value": 41, "unit": "°C"}
